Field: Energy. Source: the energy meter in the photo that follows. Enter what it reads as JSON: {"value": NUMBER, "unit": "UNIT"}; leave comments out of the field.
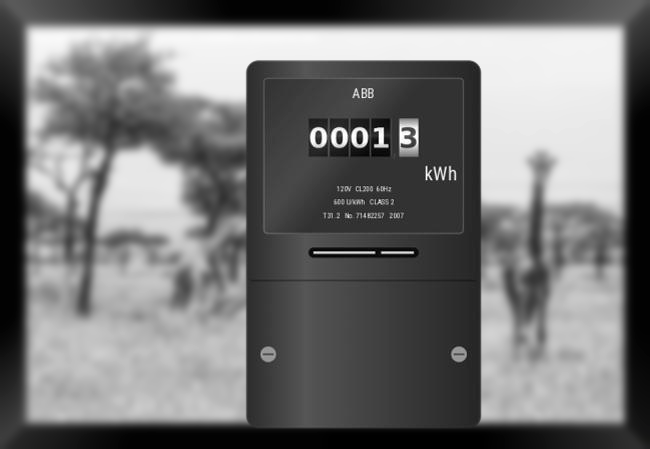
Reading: {"value": 1.3, "unit": "kWh"}
